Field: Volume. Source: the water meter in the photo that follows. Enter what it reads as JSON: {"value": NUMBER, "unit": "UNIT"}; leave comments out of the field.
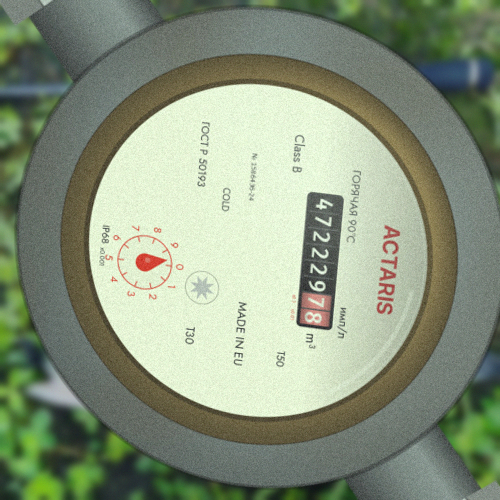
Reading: {"value": 472229.779, "unit": "m³"}
